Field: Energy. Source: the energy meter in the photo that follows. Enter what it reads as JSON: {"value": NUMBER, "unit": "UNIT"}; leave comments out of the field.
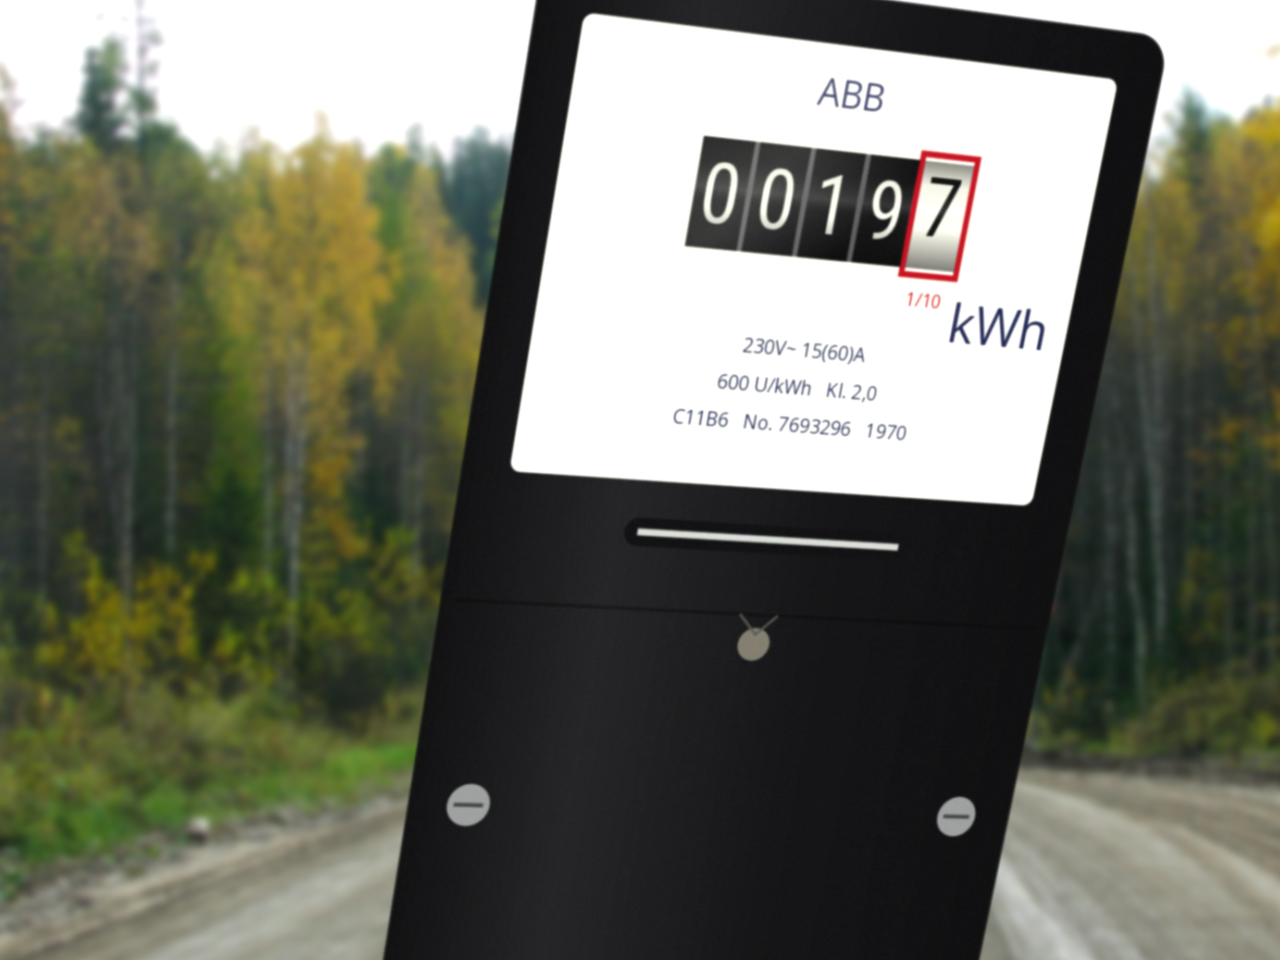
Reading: {"value": 19.7, "unit": "kWh"}
